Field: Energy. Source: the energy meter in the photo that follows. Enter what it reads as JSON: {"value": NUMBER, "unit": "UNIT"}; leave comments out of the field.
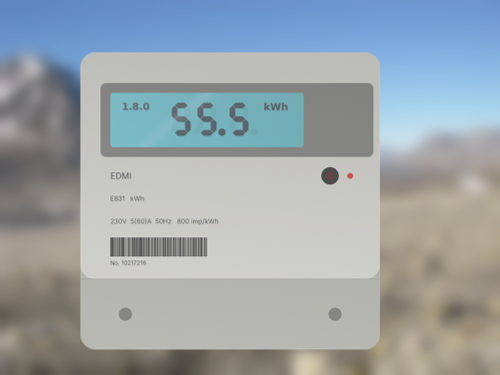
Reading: {"value": 55.5, "unit": "kWh"}
